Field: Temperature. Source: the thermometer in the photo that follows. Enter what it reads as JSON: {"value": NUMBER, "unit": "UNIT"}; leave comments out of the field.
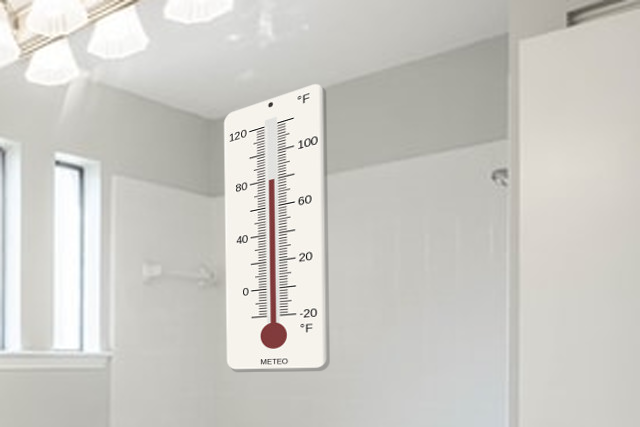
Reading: {"value": 80, "unit": "°F"}
